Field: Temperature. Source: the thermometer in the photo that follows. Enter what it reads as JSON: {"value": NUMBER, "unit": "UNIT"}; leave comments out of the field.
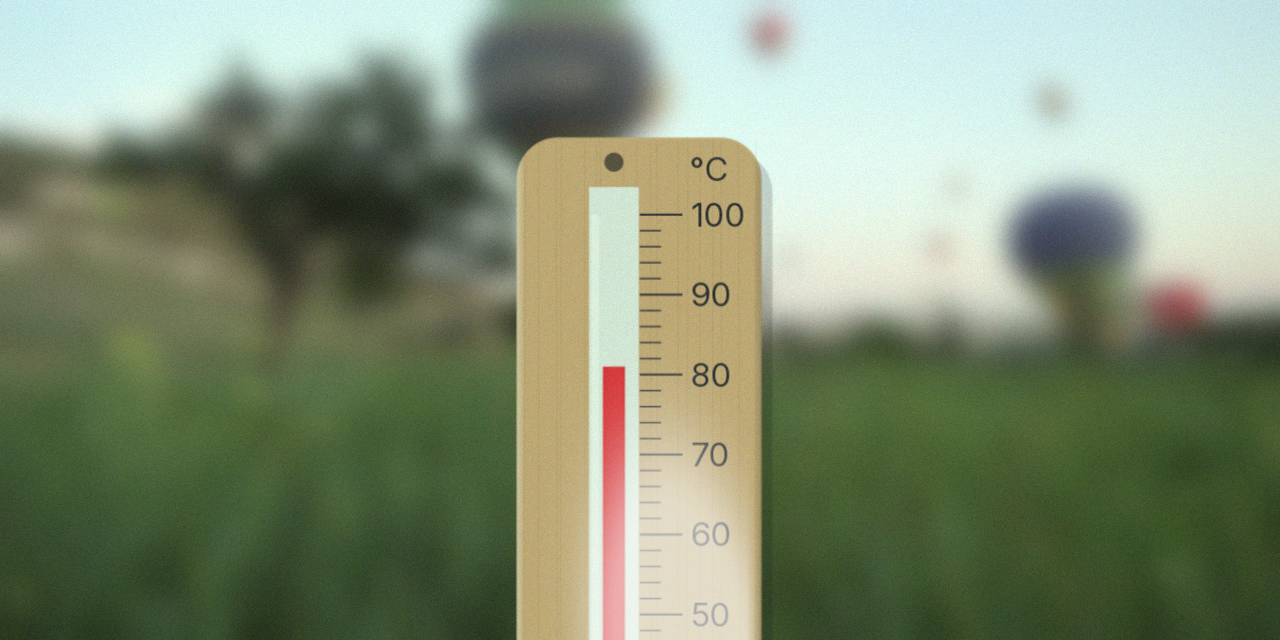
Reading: {"value": 81, "unit": "°C"}
